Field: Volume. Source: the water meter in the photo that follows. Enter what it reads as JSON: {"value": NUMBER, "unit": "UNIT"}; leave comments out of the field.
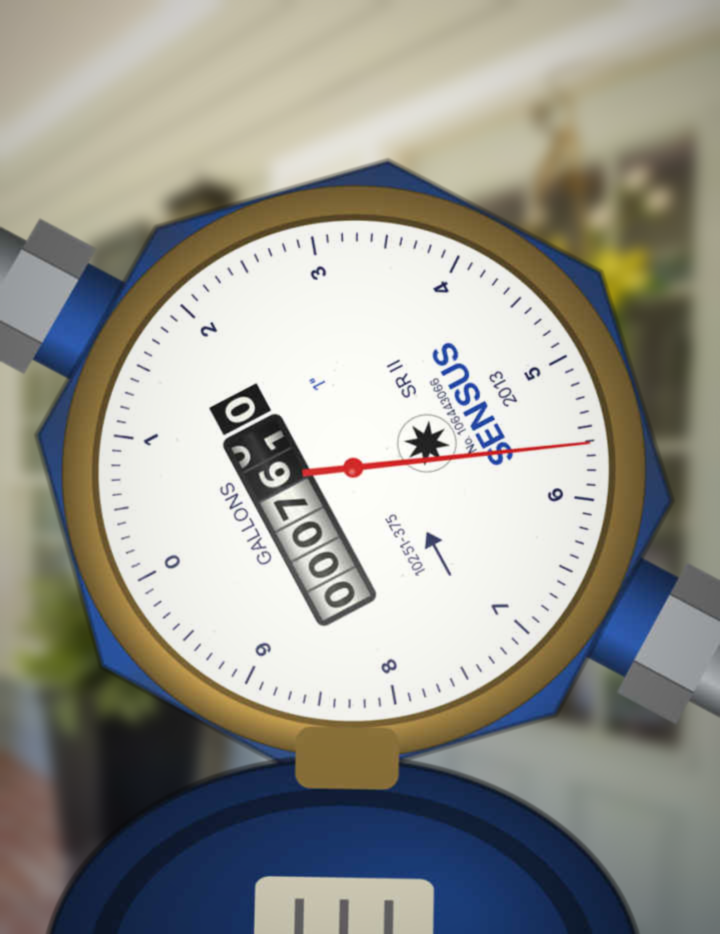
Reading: {"value": 7605.6, "unit": "gal"}
